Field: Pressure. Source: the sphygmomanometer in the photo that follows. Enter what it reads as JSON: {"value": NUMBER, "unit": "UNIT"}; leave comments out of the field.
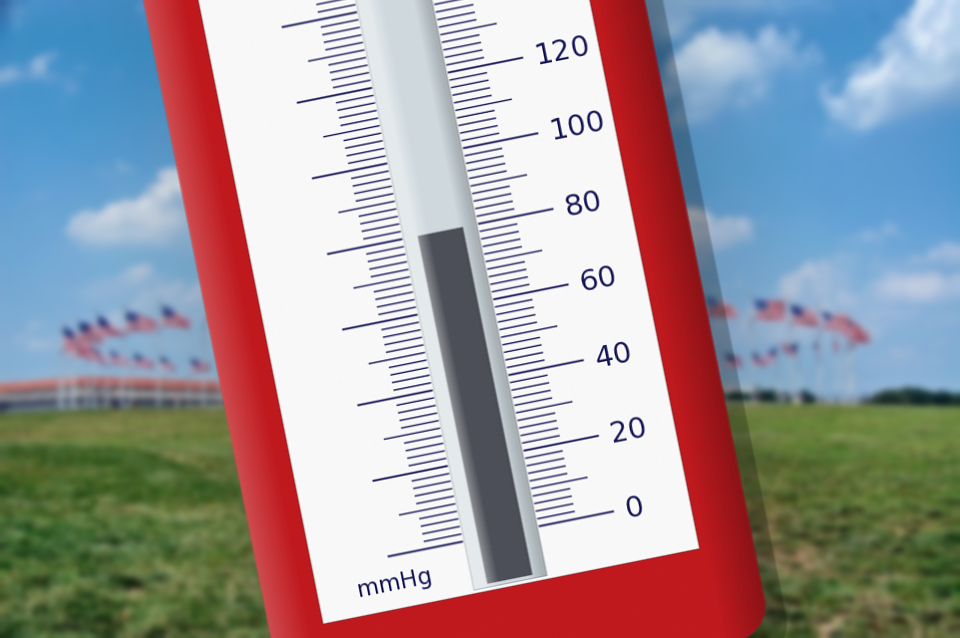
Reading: {"value": 80, "unit": "mmHg"}
